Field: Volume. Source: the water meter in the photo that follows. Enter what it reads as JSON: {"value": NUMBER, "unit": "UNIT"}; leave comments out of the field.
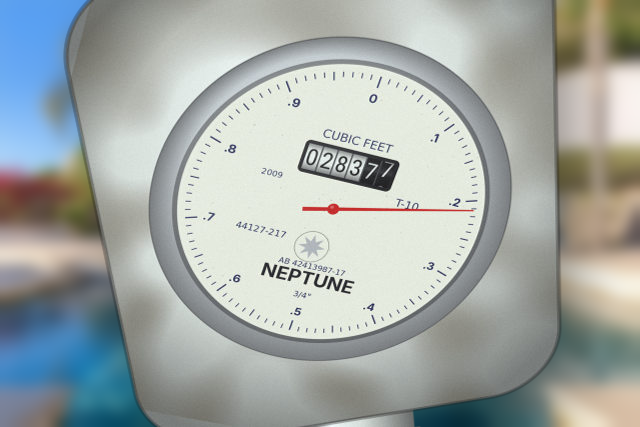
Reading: {"value": 28377.21, "unit": "ft³"}
